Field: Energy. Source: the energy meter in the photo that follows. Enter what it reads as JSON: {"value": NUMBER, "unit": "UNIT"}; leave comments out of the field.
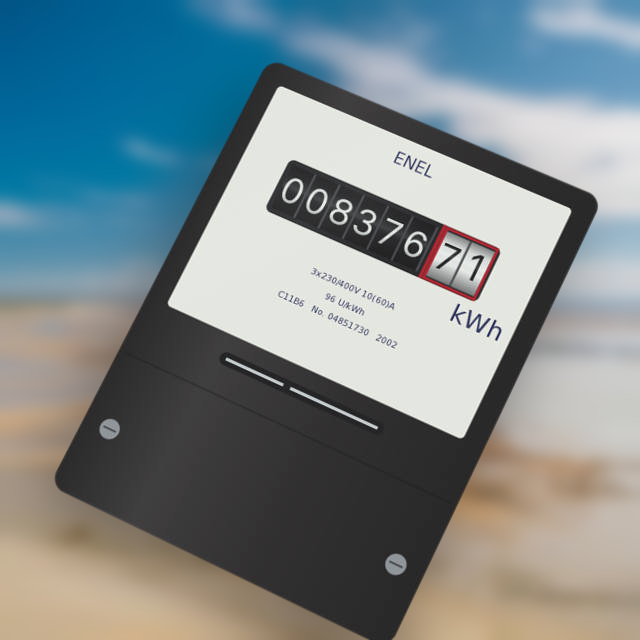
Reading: {"value": 8376.71, "unit": "kWh"}
